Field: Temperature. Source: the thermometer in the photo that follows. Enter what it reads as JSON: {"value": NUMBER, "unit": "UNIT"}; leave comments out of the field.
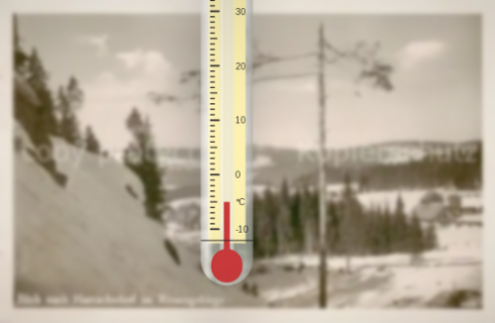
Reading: {"value": -5, "unit": "°C"}
